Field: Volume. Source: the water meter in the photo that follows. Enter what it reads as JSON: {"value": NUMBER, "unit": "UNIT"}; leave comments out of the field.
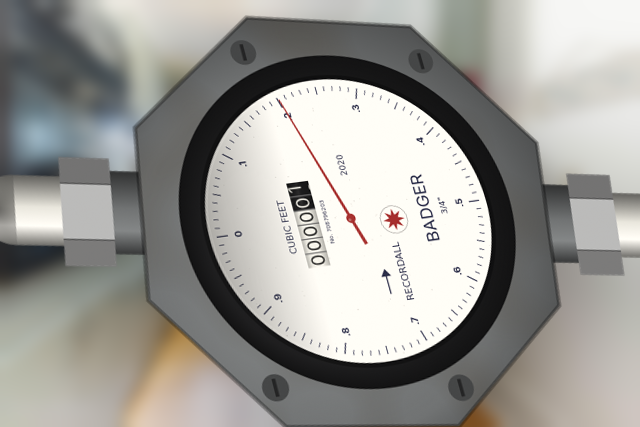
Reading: {"value": 1.20, "unit": "ft³"}
